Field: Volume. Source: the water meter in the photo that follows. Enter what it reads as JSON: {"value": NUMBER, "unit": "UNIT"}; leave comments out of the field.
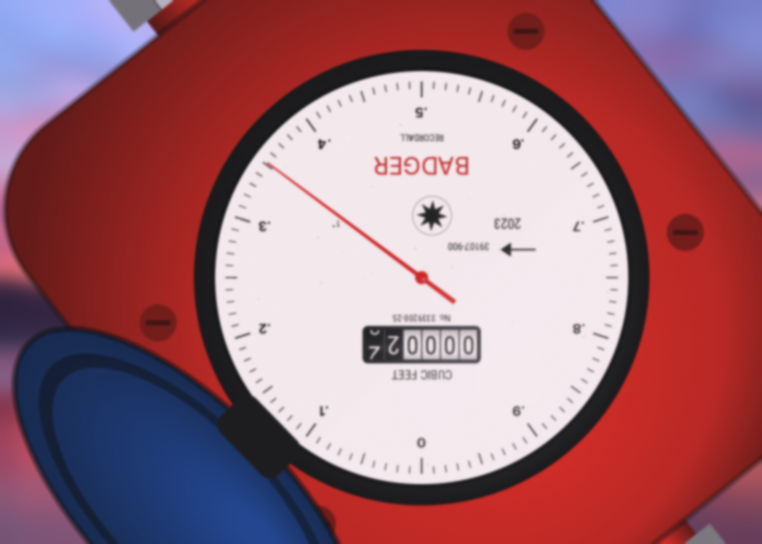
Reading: {"value": 22.35, "unit": "ft³"}
